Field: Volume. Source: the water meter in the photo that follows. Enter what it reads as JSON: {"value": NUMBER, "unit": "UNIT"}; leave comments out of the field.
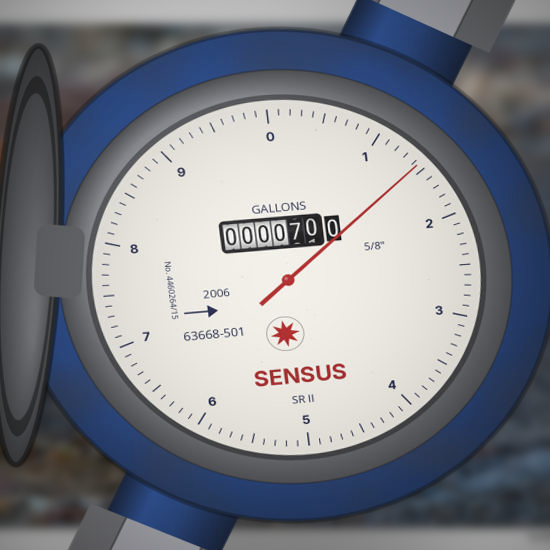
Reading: {"value": 701.4, "unit": "gal"}
